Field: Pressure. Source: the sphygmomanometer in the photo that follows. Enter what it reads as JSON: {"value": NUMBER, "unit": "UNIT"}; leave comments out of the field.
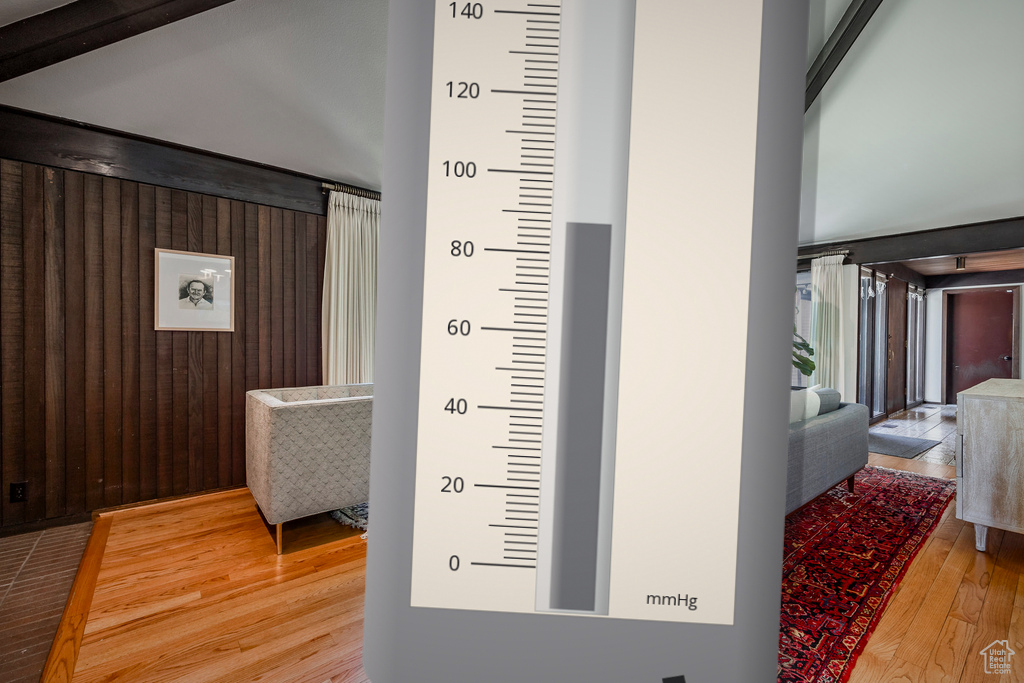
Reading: {"value": 88, "unit": "mmHg"}
